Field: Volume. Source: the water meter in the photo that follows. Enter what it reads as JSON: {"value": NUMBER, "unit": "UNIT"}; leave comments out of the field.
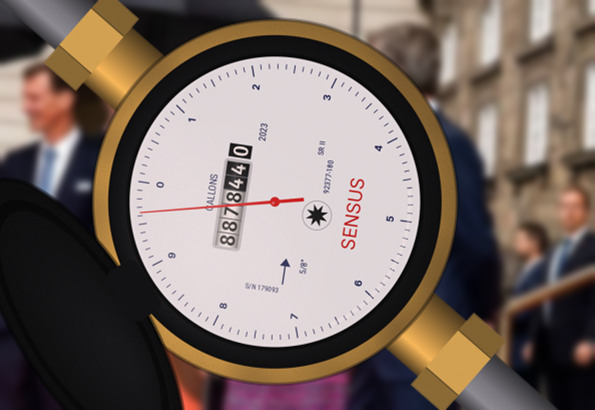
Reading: {"value": 8878439.6, "unit": "gal"}
